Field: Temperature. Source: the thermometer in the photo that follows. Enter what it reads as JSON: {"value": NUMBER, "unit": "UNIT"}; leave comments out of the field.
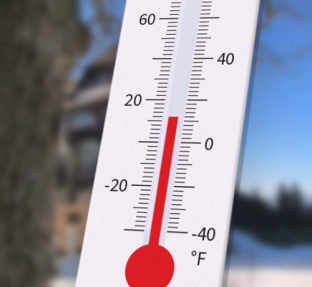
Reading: {"value": 12, "unit": "°F"}
